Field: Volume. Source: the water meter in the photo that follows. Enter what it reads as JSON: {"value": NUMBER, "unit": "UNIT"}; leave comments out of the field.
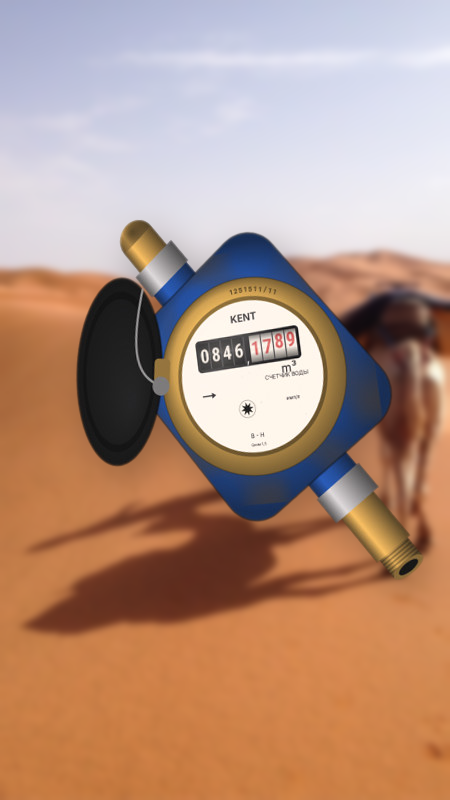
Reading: {"value": 846.1789, "unit": "m³"}
